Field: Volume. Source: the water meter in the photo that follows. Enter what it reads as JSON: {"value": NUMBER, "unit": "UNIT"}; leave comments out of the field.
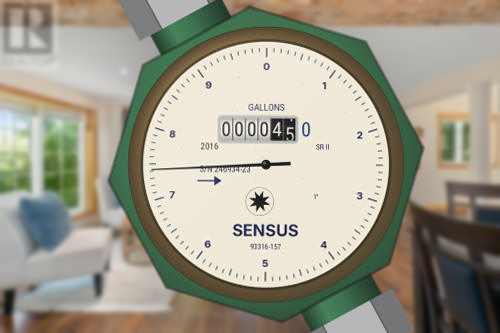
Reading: {"value": 447.4, "unit": "gal"}
